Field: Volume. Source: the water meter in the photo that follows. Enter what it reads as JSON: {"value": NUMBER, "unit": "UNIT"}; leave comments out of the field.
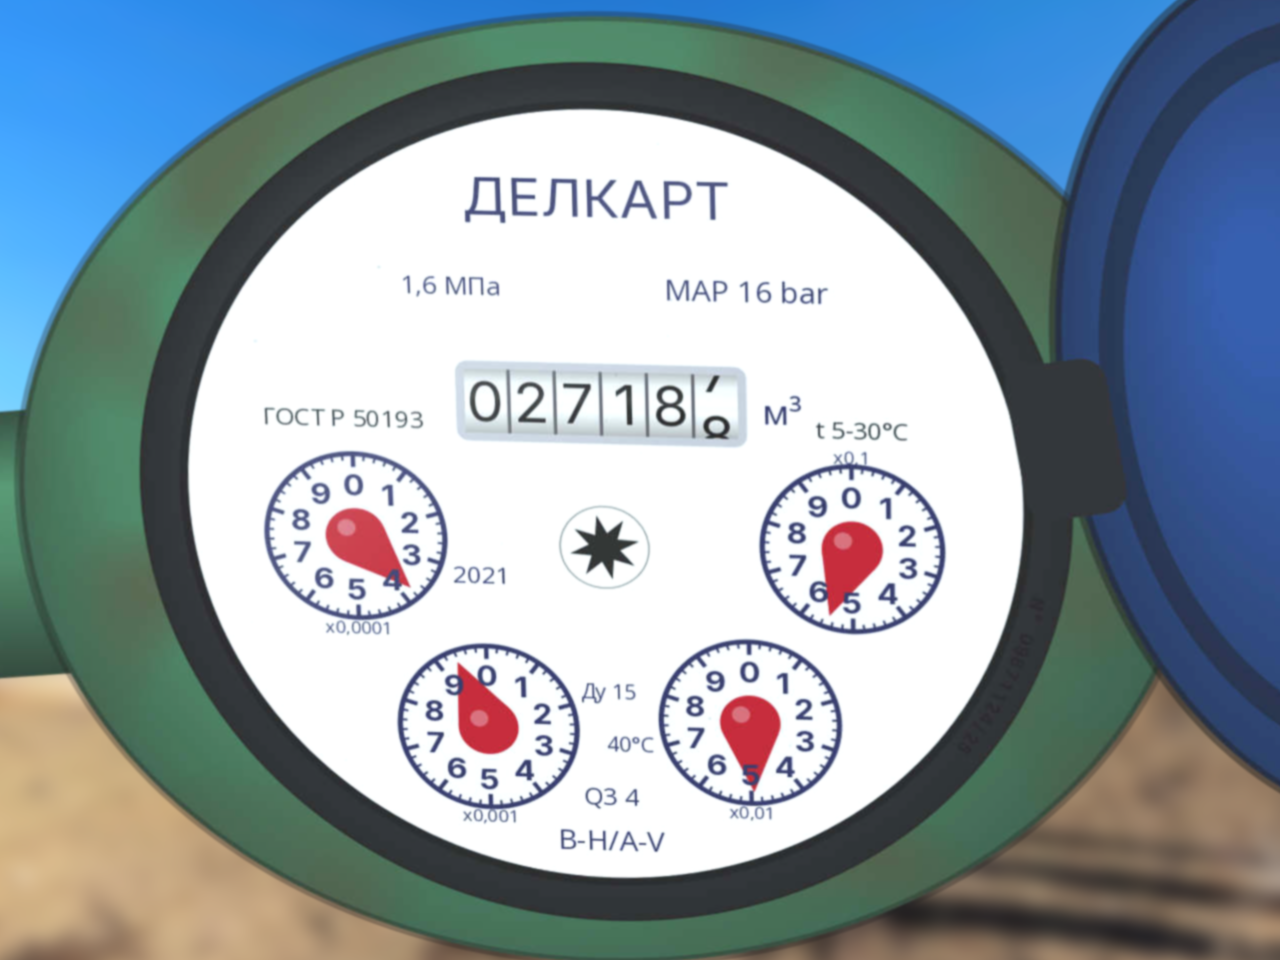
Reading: {"value": 27187.5493, "unit": "m³"}
